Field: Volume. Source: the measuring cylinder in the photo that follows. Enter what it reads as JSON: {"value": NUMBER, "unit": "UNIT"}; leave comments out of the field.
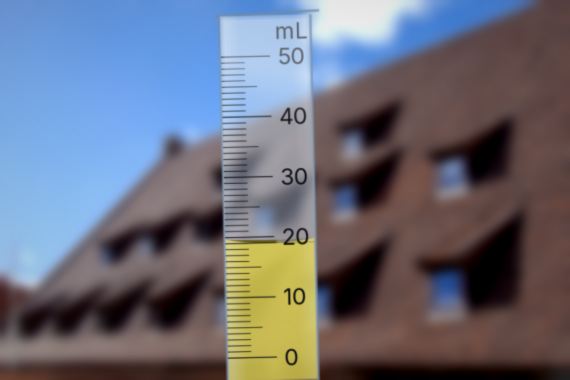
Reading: {"value": 19, "unit": "mL"}
